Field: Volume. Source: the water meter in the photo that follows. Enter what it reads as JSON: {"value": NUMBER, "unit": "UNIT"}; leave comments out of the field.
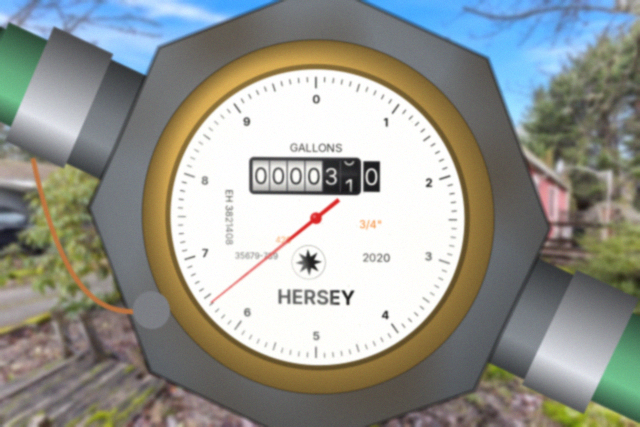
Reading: {"value": 306.4, "unit": "gal"}
